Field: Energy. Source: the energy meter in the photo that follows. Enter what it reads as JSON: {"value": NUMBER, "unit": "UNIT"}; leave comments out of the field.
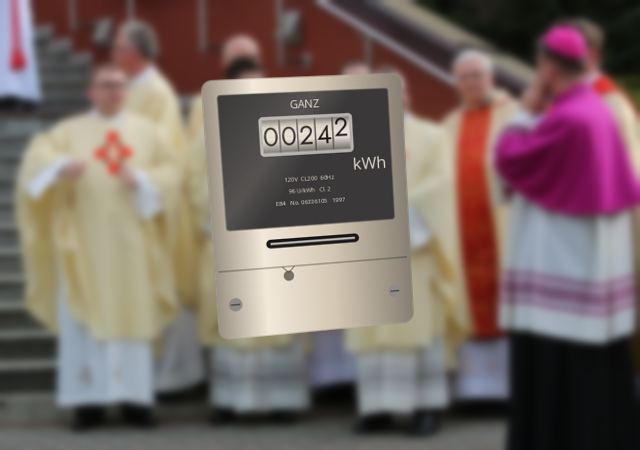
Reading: {"value": 242, "unit": "kWh"}
